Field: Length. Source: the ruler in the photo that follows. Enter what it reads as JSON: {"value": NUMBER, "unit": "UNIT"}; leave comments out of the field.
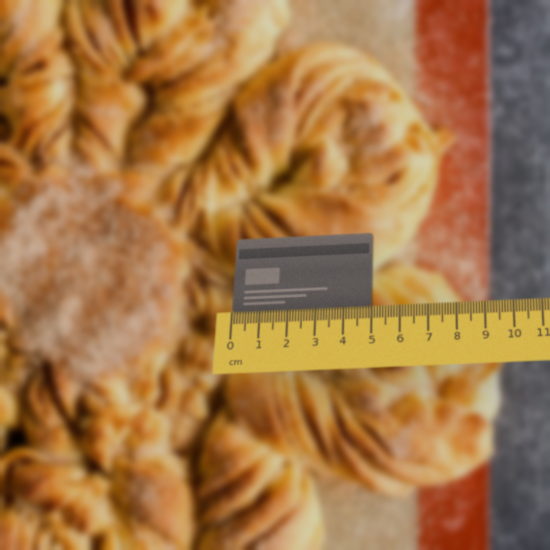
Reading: {"value": 5, "unit": "cm"}
